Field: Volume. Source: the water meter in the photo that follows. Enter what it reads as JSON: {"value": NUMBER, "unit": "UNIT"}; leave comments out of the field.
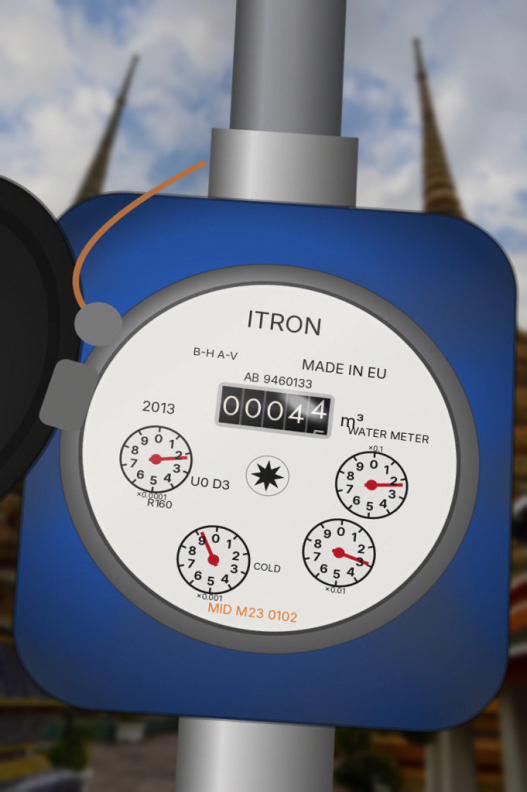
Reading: {"value": 44.2292, "unit": "m³"}
